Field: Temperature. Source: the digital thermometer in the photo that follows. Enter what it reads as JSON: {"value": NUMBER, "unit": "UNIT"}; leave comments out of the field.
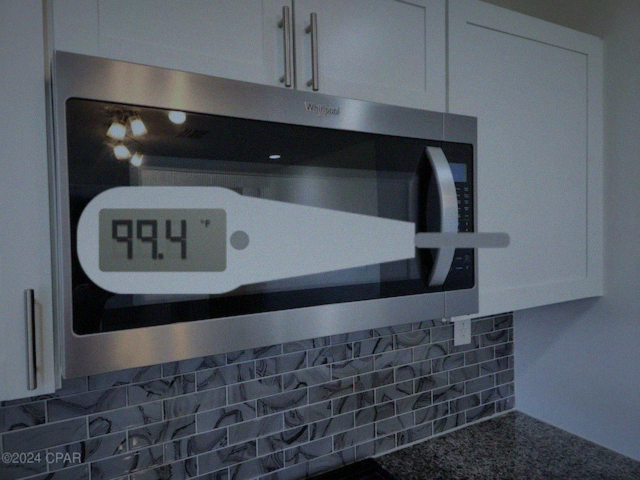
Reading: {"value": 99.4, "unit": "°F"}
